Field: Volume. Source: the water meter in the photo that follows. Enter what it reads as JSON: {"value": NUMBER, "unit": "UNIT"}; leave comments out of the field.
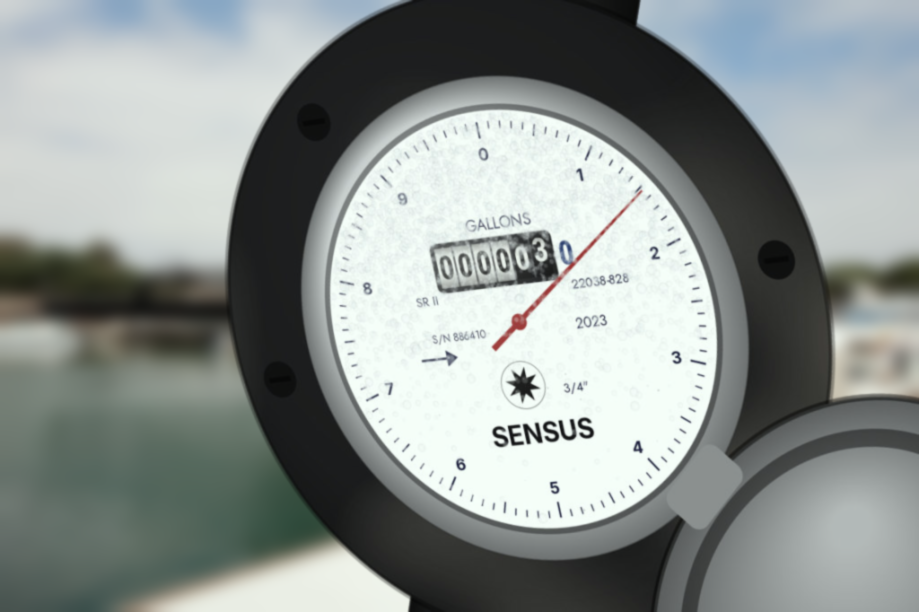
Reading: {"value": 31.5, "unit": "gal"}
